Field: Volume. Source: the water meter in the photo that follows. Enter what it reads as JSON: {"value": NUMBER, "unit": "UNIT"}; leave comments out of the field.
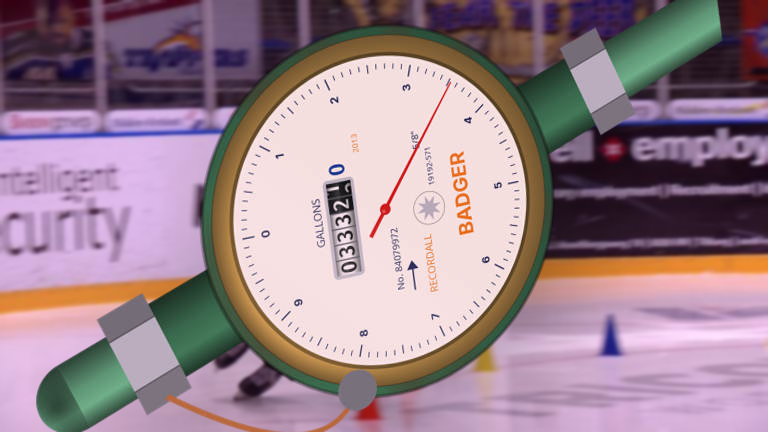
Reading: {"value": 333213.5, "unit": "gal"}
